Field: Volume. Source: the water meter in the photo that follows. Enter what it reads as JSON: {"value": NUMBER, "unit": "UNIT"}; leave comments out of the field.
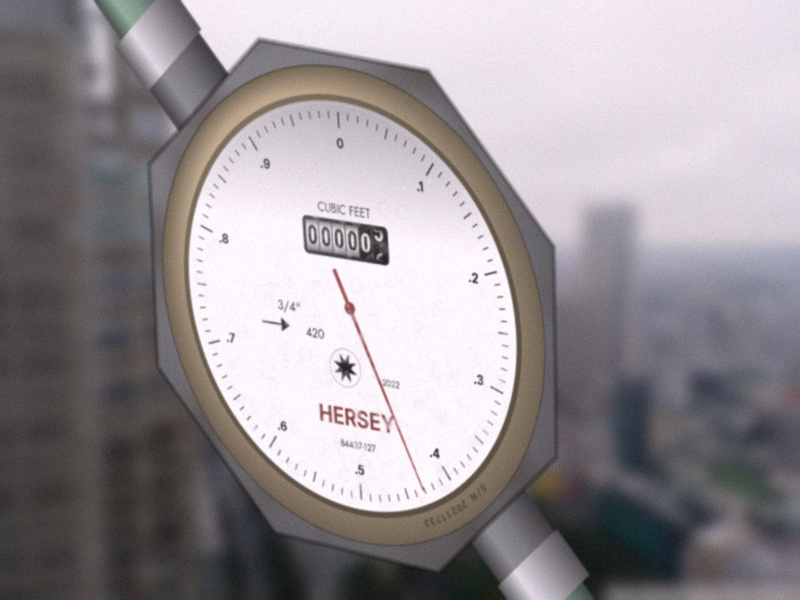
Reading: {"value": 5.43, "unit": "ft³"}
